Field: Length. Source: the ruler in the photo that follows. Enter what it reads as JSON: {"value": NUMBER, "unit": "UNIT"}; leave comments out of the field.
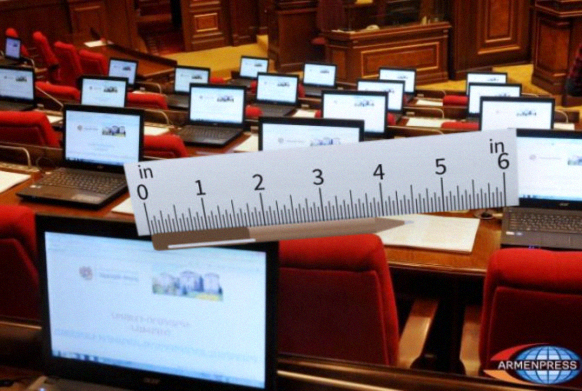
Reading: {"value": 4.5, "unit": "in"}
